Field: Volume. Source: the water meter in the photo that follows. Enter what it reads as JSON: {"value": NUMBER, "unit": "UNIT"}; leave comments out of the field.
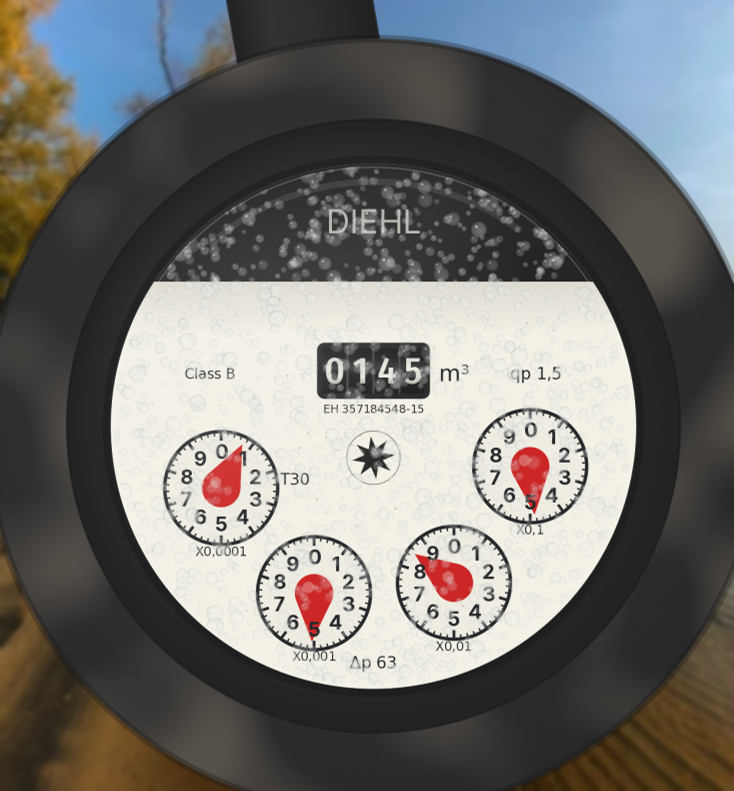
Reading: {"value": 145.4850, "unit": "m³"}
